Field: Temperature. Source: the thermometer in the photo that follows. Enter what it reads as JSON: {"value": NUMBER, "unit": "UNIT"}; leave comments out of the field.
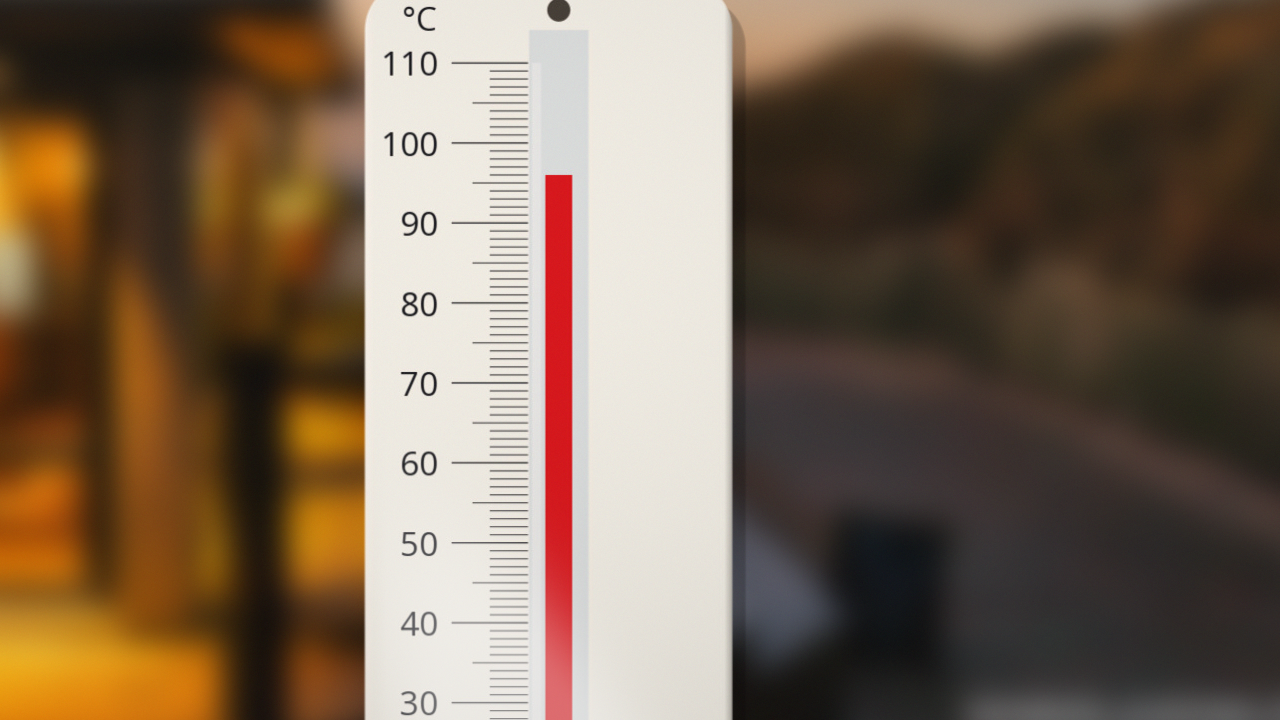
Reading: {"value": 96, "unit": "°C"}
